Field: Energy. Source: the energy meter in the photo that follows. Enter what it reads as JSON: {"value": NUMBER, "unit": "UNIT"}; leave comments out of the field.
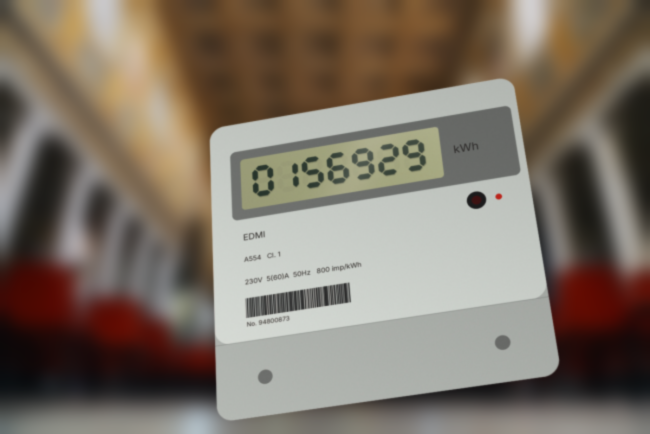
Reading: {"value": 156929, "unit": "kWh"}
